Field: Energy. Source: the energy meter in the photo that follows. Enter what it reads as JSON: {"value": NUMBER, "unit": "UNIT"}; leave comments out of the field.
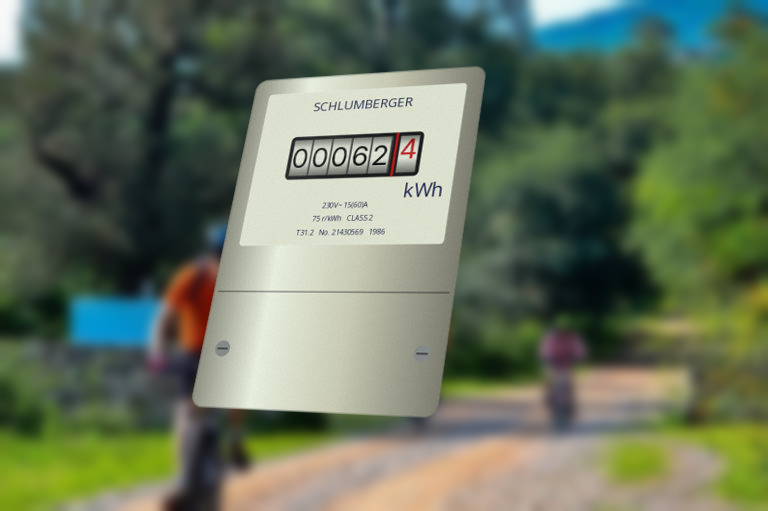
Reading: {"value": 62.4, "unit": "kWh"}
